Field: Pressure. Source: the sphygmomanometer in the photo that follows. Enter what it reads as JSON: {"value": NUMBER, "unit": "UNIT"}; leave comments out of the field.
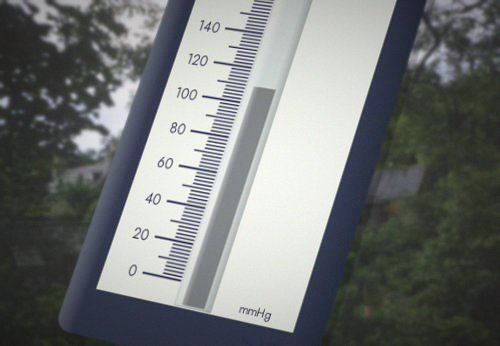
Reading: {"value": 110, "unit": "mmHg"}
